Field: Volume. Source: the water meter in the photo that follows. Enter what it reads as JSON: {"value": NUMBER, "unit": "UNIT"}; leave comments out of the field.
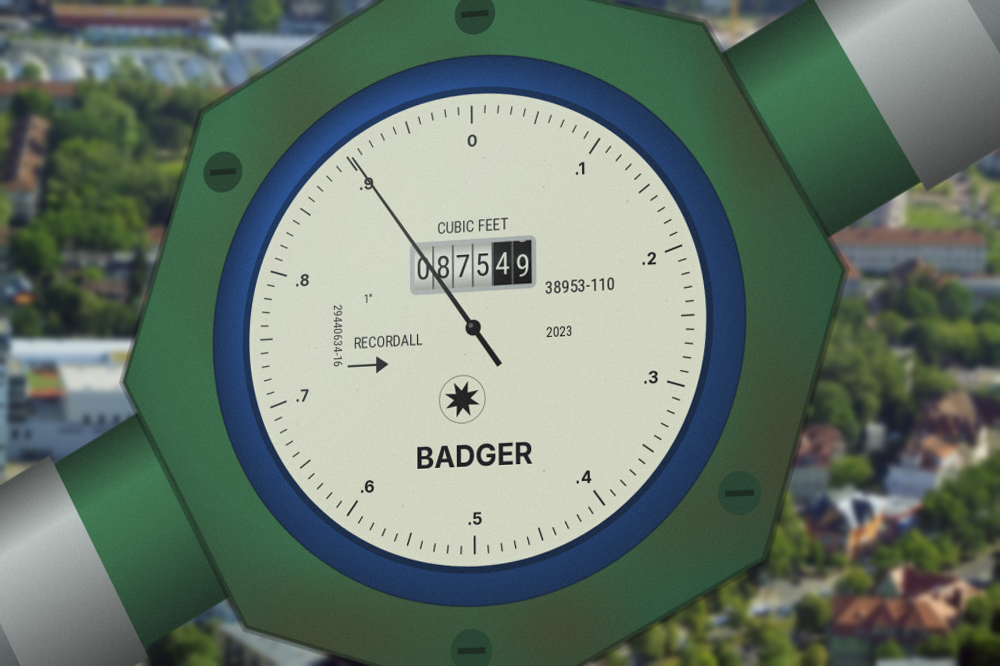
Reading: {"value": 87548.90, "unit": "ft³"}
